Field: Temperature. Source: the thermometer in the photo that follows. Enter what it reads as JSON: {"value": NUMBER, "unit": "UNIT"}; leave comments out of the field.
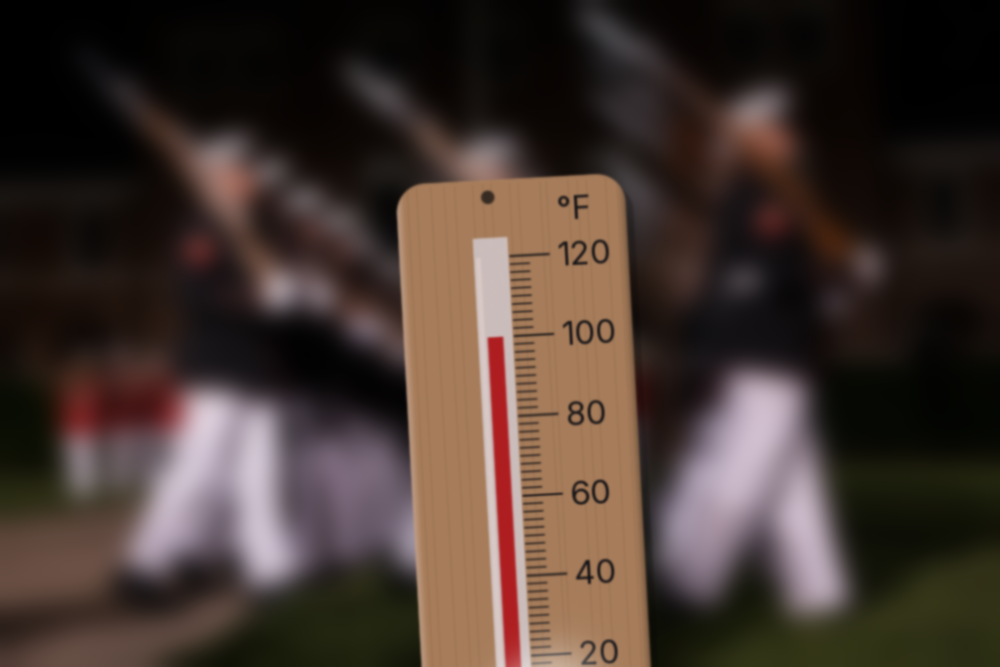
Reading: {"value": 100, "unit": "°F"}
